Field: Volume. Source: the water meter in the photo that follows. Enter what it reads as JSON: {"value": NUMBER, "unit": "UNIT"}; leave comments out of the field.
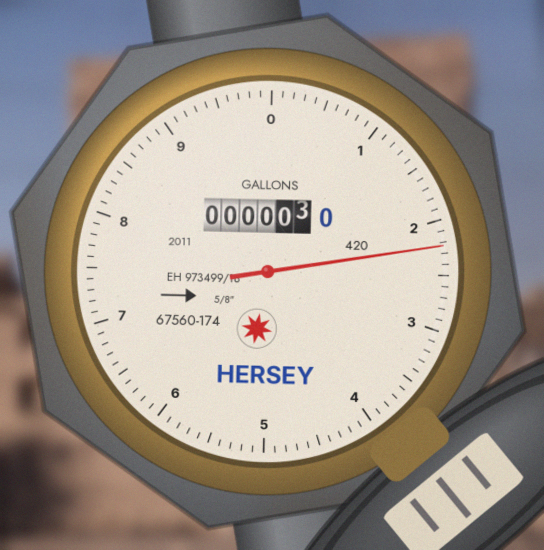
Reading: {"value": 32.2, "unit": "gal"}
